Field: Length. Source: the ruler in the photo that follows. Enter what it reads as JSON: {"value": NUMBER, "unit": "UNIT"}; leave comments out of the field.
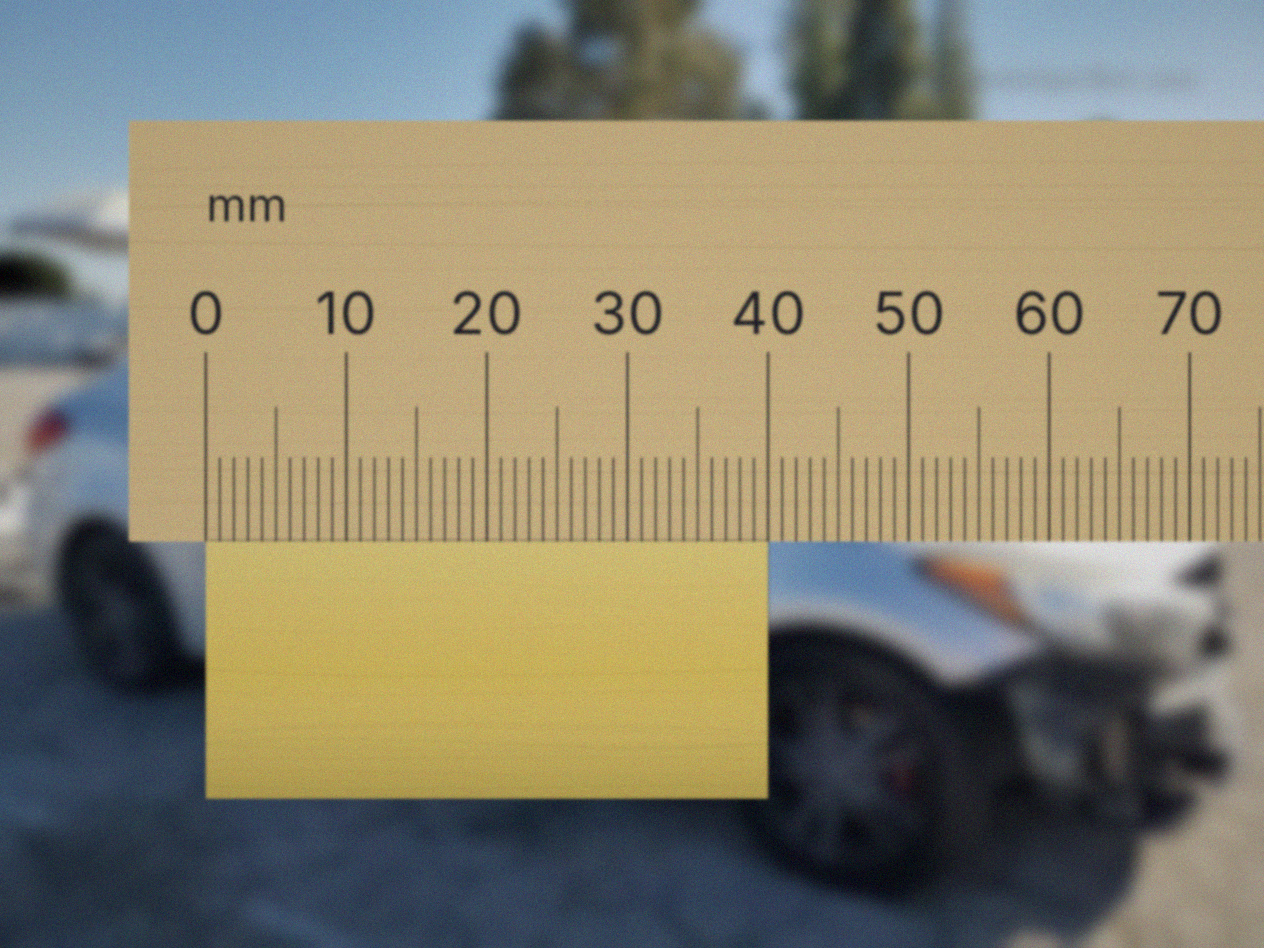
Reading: {"value": 40, "unit": "mm"}
